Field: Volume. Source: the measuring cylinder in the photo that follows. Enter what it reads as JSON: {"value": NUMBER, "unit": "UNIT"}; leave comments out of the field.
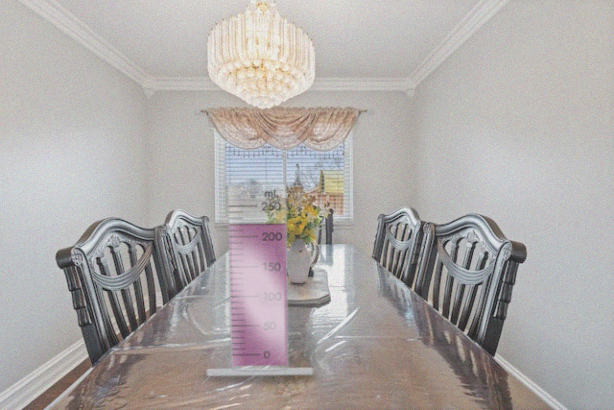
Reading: {"value": 220, "unit": "mL"}
